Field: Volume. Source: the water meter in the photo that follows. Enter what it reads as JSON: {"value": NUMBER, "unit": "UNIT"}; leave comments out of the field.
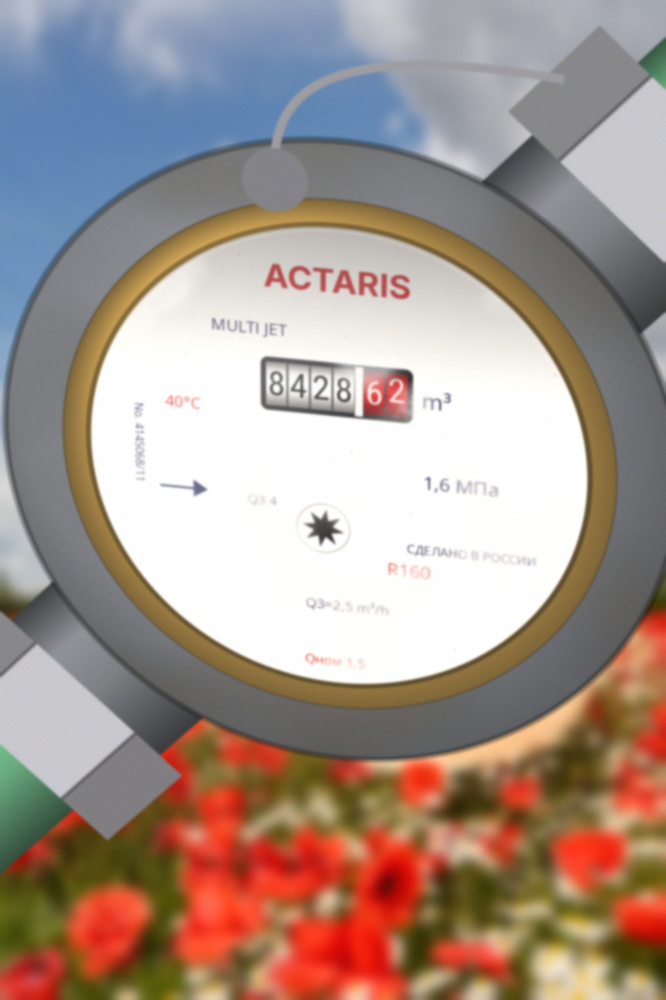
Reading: {"value": 8428.62, "unit": "m³"}
